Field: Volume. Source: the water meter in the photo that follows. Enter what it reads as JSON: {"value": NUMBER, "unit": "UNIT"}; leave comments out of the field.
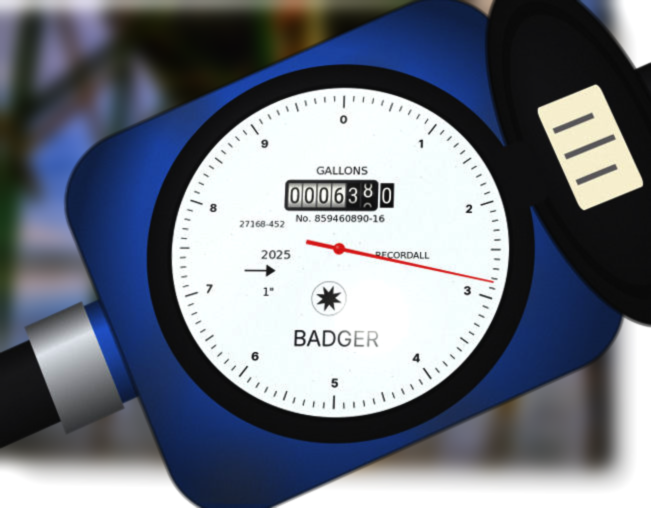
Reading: {"value": 6382.8, "unit": "gal"}
